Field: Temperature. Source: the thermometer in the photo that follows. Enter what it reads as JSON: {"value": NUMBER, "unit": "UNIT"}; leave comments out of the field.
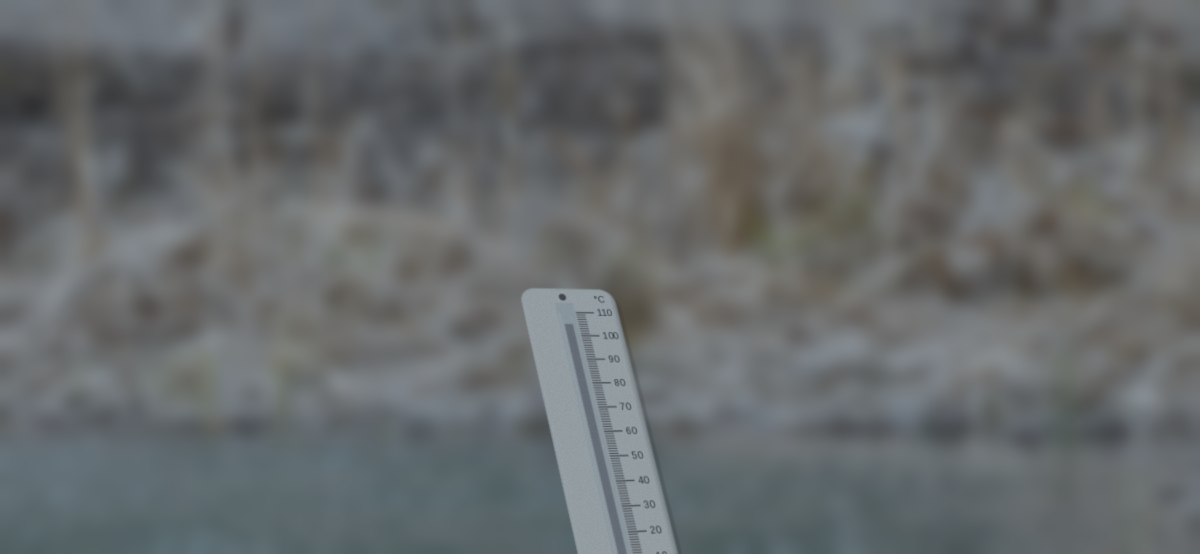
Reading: {"value": 105, "unit": "°C"}
